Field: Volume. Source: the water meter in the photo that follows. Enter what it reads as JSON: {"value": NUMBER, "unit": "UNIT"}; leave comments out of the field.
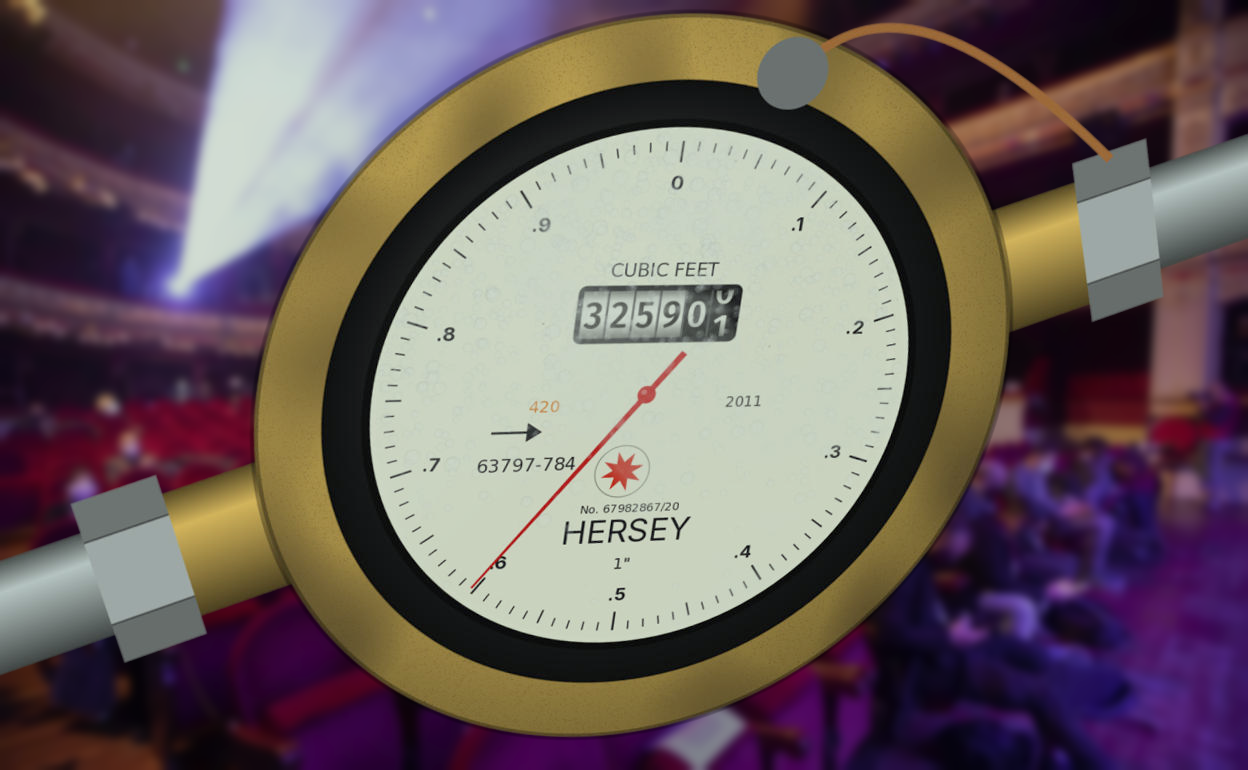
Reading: {"value": 325900.60, "unit": "ft³"}
